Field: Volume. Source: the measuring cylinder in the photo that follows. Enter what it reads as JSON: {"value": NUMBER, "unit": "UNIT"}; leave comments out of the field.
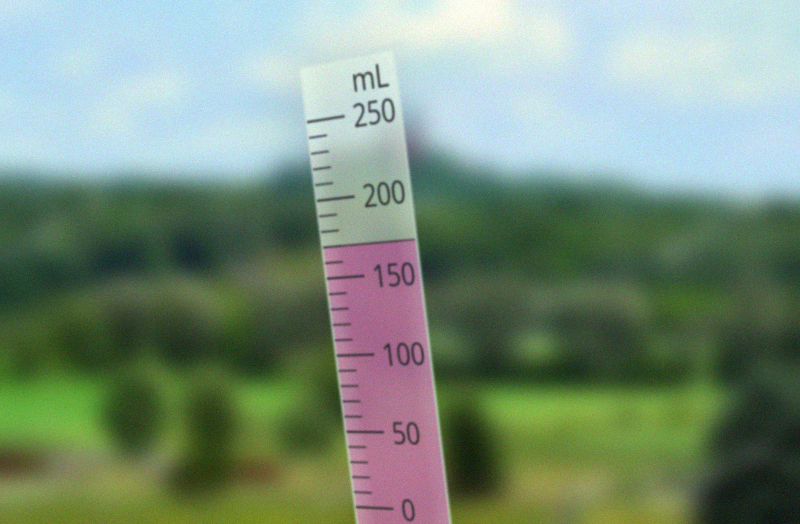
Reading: {"value": 170, "unit": "mL"}
